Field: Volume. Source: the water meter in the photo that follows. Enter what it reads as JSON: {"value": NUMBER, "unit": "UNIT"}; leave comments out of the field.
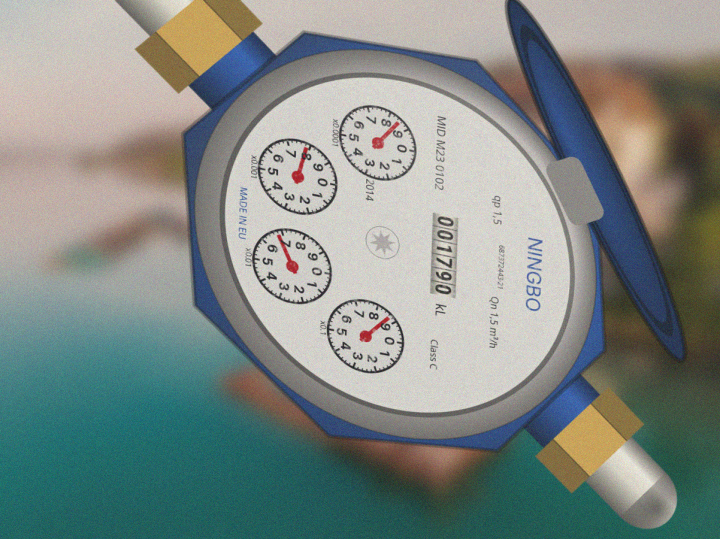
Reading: {"value": 1790.8678, "unit": "kL"}
